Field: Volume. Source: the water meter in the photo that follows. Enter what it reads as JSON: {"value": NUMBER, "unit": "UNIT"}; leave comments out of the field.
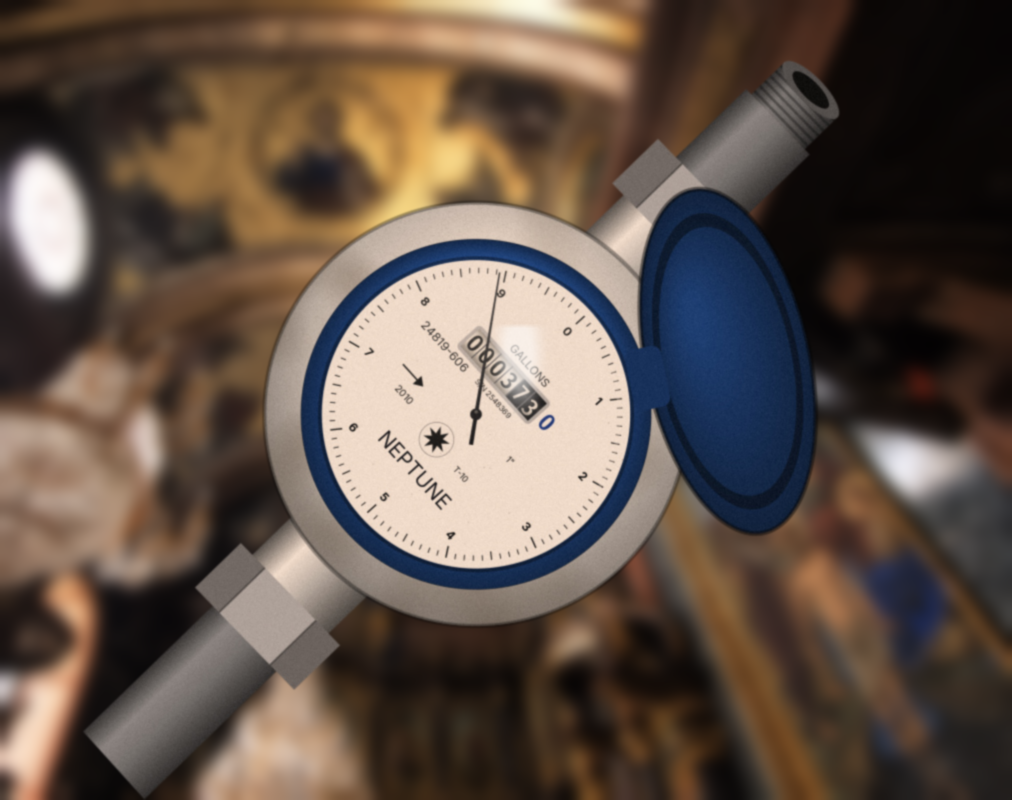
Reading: {"value": 3728.9, "unit": "gal"}
